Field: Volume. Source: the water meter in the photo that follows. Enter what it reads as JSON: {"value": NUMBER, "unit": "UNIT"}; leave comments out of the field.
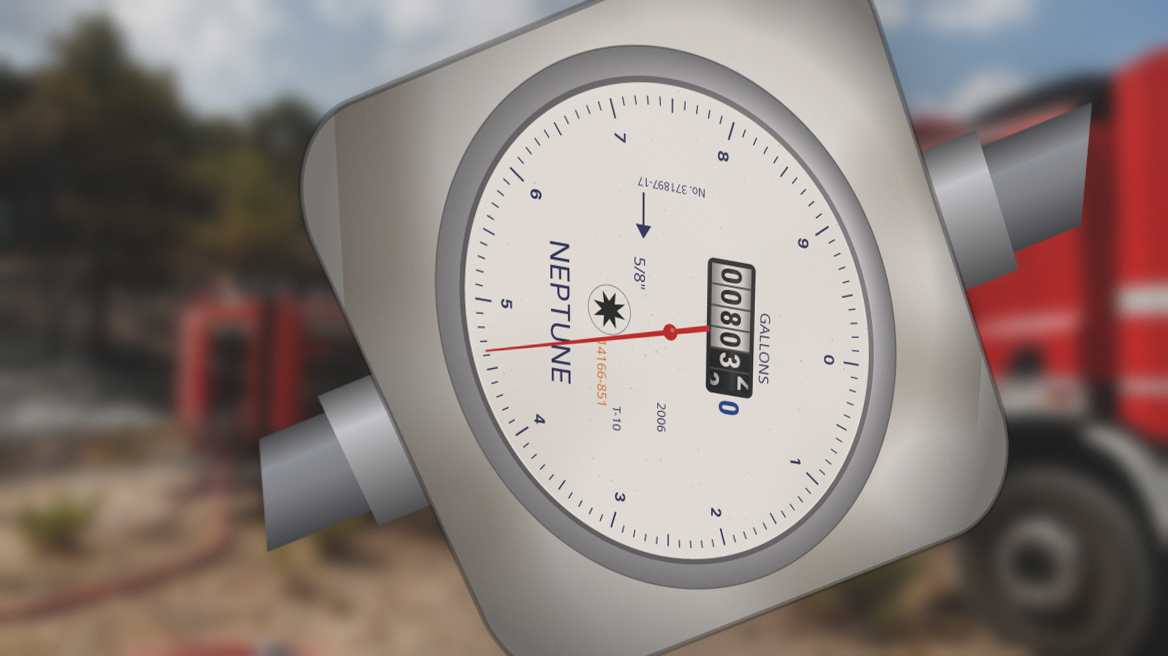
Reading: {"value": 80324.6, "unit": "gal"}
